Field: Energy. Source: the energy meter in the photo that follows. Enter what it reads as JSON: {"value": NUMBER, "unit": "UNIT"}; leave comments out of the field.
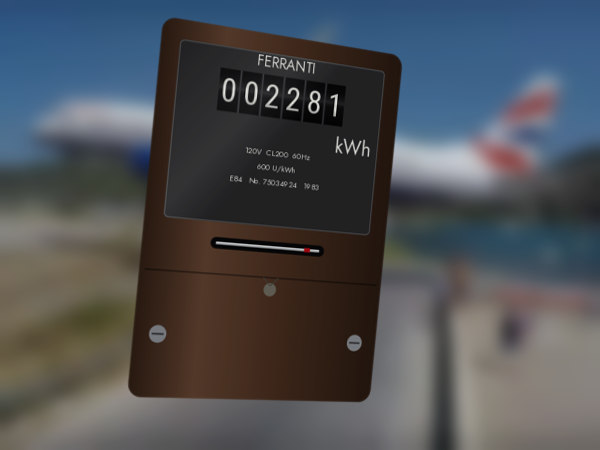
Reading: {"value": 2281, "unit": "kWh"}
